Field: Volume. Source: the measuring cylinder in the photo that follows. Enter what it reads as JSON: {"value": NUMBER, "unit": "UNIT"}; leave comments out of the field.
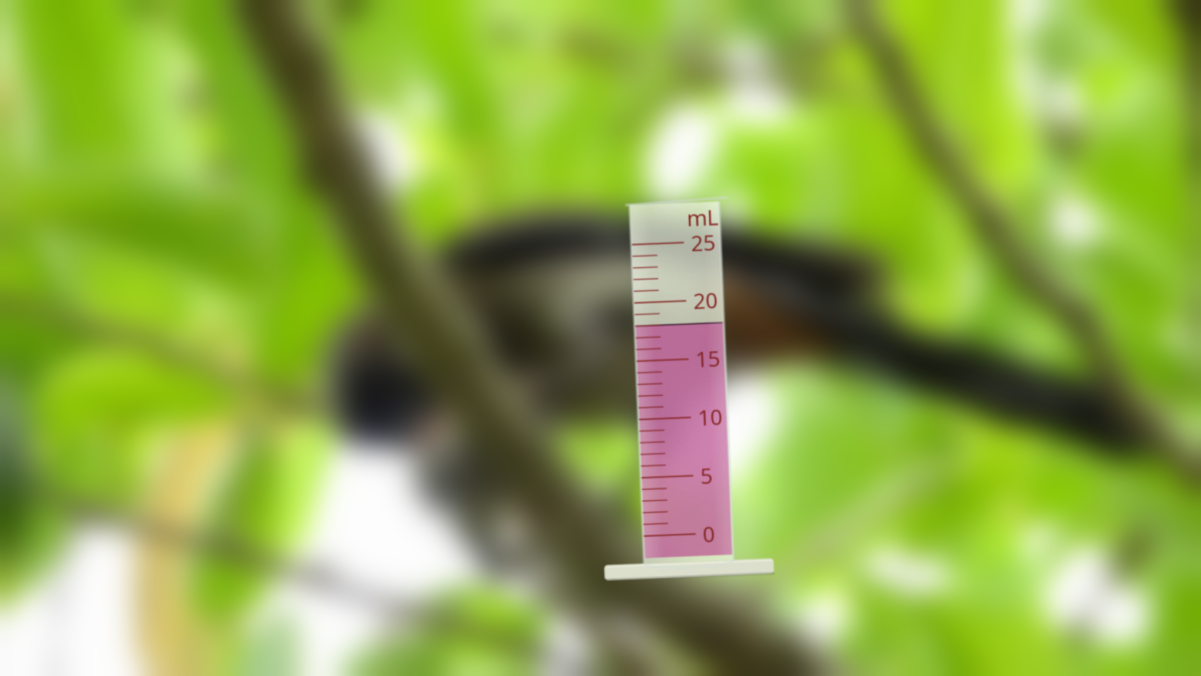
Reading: {"value": 18, "unit": "mL"}
